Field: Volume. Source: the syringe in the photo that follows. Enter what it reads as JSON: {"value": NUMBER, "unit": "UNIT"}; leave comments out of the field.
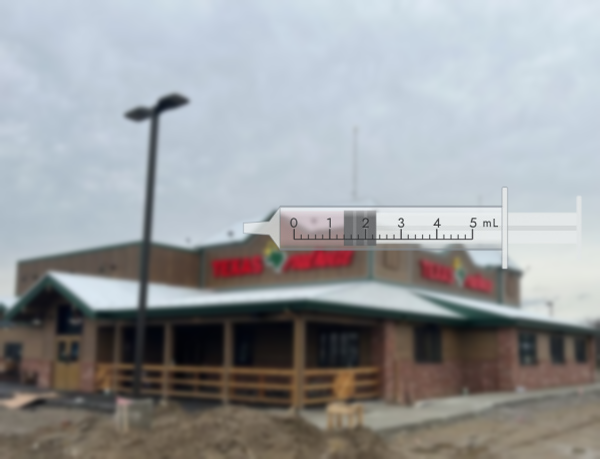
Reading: {"value": 1.4, "unit": "mL"}
